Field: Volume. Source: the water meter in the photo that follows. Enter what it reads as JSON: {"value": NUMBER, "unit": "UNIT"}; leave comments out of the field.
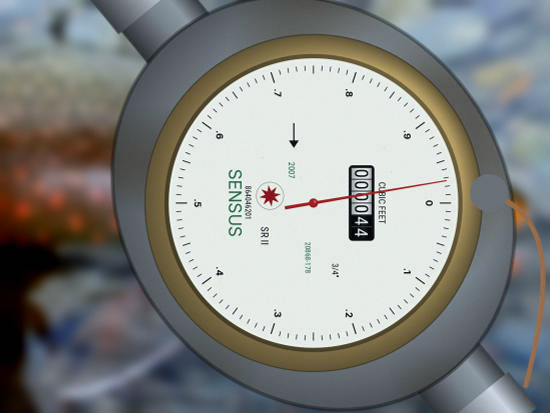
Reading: {"value": 43.97, "unit": "ft³"}
